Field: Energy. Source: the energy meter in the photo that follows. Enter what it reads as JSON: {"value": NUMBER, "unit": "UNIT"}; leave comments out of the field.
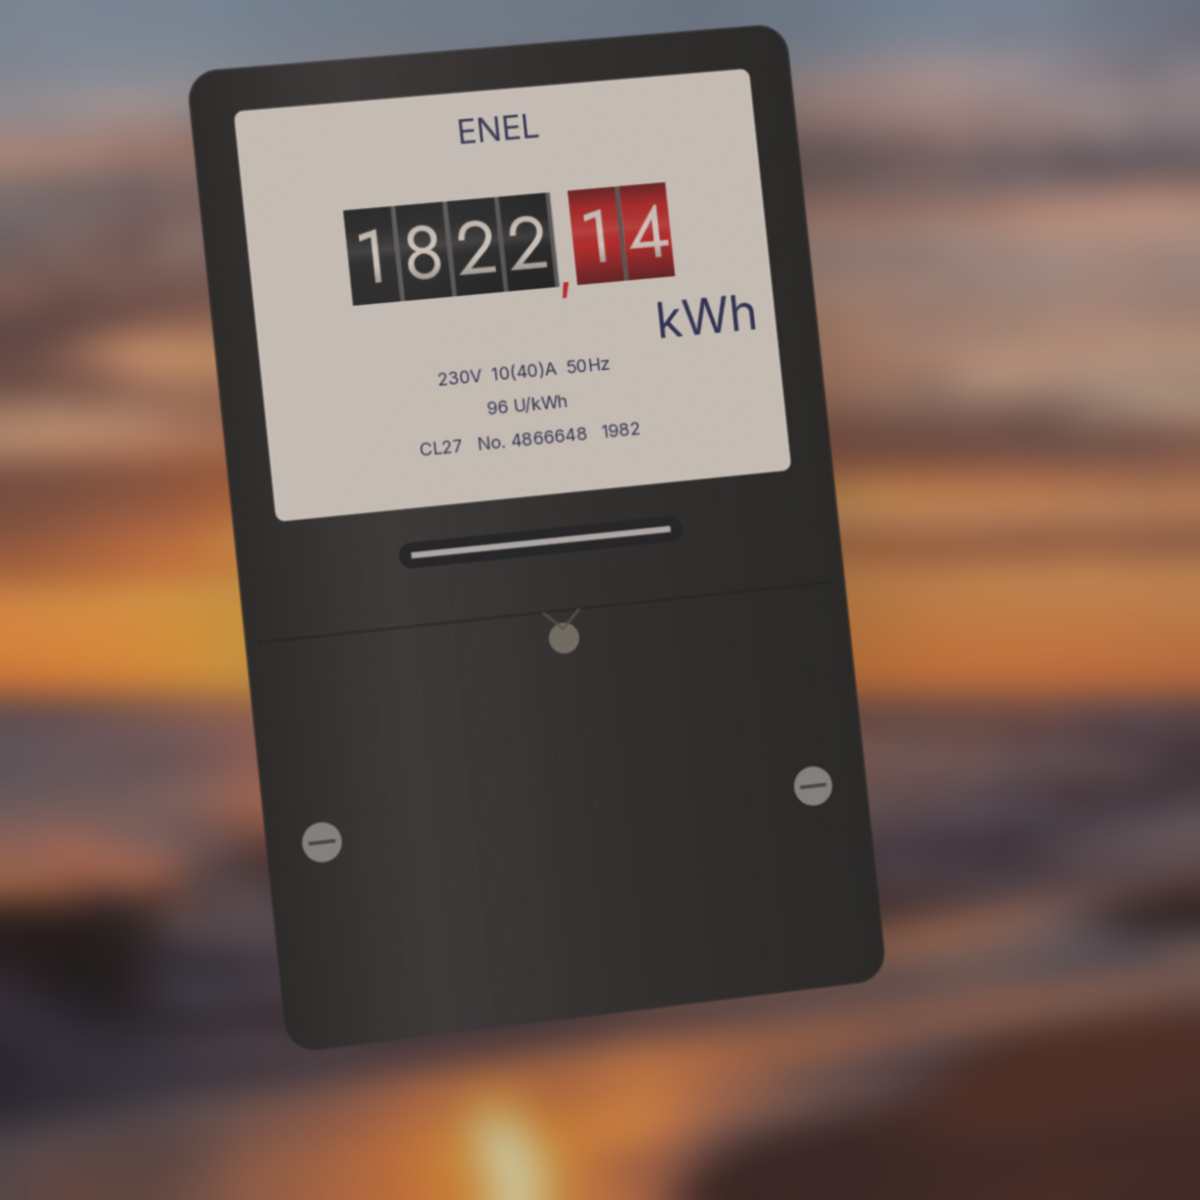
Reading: {"value": 1822.14, "unit": "kWh"}
